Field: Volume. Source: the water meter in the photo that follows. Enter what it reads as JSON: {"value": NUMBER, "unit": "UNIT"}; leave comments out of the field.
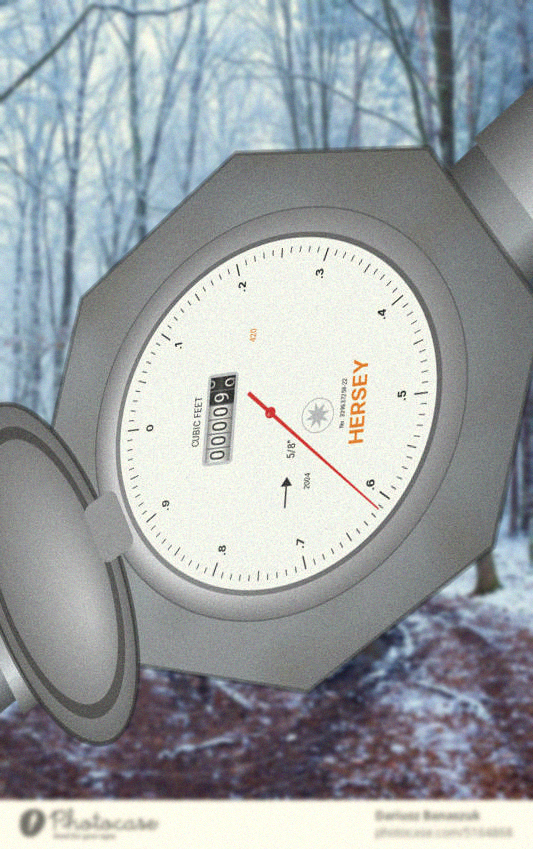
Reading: {"value": 98.61, "unit": "ft³"}
